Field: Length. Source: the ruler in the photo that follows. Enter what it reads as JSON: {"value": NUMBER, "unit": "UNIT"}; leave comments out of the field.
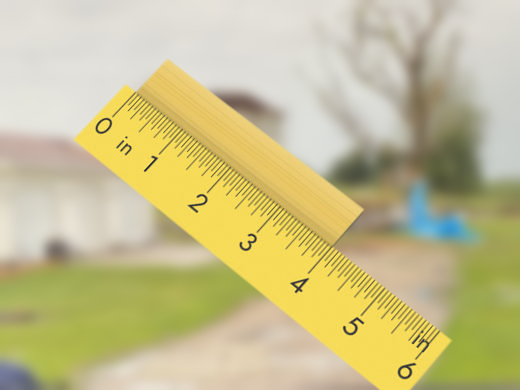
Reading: {"value": 4, "unit": "in"}
